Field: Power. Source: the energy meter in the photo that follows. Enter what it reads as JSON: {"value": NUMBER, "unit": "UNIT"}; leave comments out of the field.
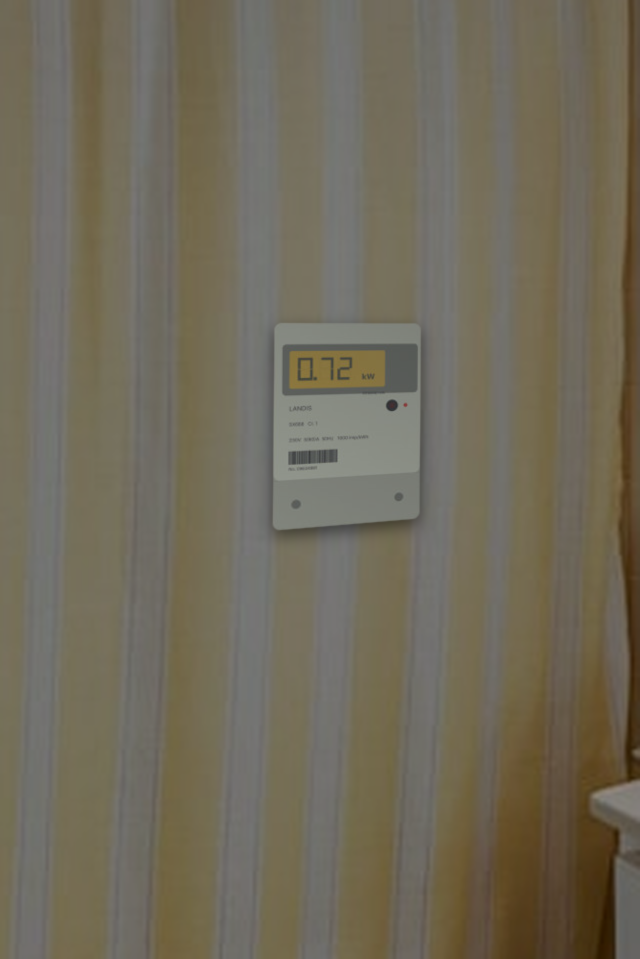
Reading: {"value": 0.72, "unit": "kW"}
